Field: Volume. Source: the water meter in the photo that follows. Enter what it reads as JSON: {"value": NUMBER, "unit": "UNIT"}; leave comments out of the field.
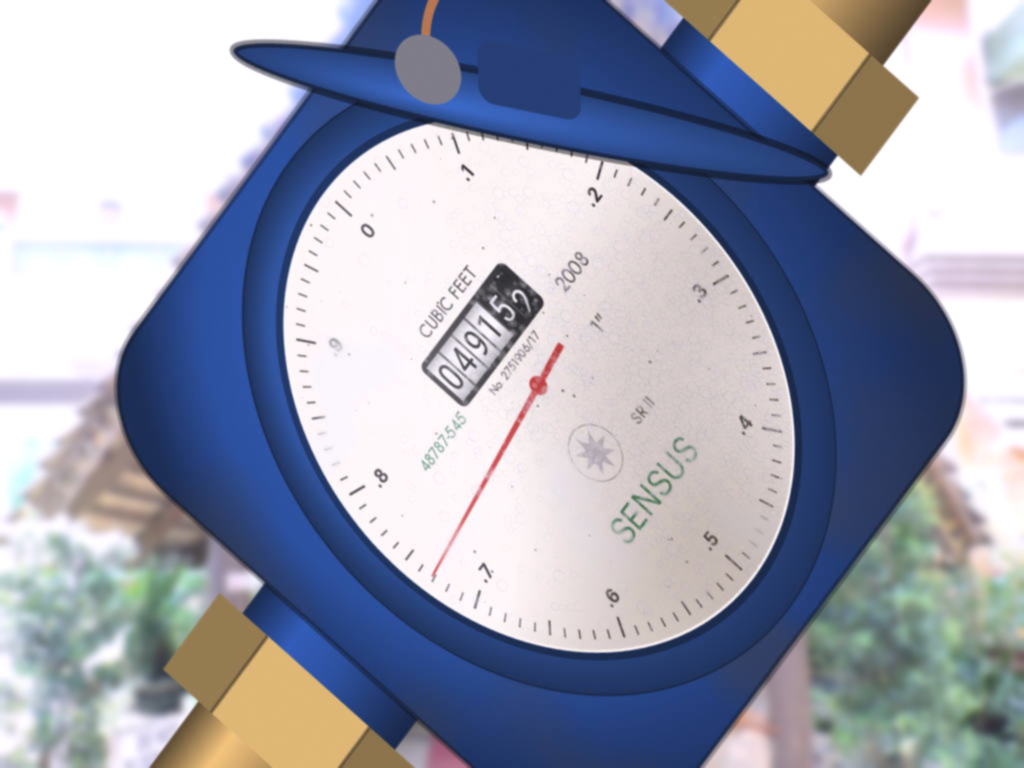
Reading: {"value": 49151.73, "unit": "ft³"}
